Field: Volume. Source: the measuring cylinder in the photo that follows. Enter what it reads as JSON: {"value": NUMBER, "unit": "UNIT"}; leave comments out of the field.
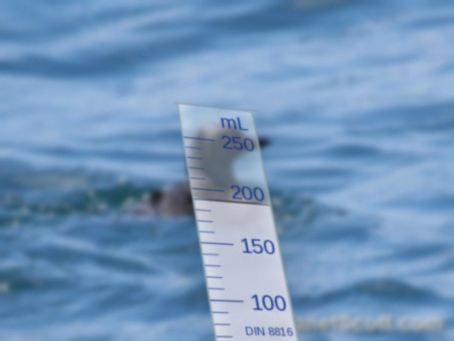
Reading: {"value": 190, "unit": "mL"}
